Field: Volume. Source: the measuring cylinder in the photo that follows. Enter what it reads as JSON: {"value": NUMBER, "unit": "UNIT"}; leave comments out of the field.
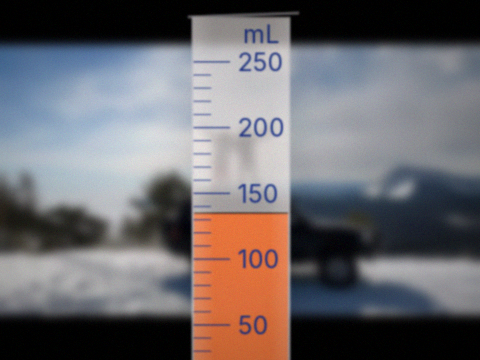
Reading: {"value": 135, "unit": "mL"}
